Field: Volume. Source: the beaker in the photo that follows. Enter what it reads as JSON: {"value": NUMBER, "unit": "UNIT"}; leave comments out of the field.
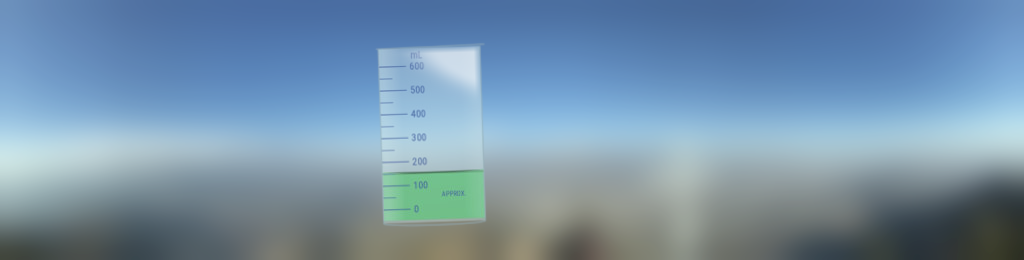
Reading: {"value": 150, "unit": "mL"}
